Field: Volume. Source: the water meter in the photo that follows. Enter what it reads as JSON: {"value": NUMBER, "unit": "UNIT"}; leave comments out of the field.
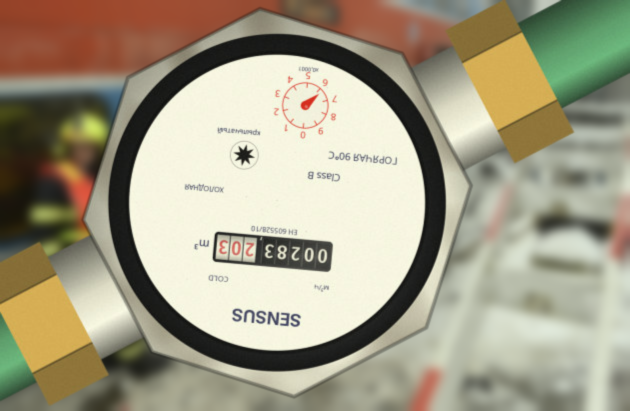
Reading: {"value": 283.2036, "unit": "m³"}
